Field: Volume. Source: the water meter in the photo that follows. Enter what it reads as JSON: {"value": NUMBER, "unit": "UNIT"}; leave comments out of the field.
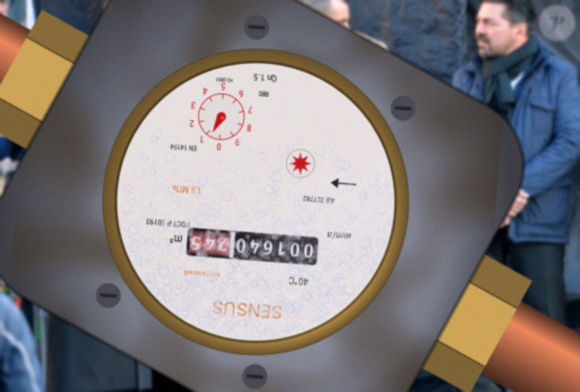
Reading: {"value": 1640.2450, "unit": "m³"}
